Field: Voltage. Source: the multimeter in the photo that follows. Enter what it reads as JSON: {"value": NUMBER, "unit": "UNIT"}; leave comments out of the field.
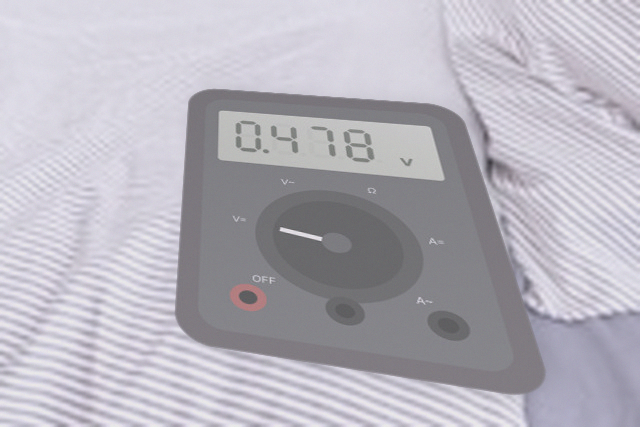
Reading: {"value": 0.478, "unit": "V"}
